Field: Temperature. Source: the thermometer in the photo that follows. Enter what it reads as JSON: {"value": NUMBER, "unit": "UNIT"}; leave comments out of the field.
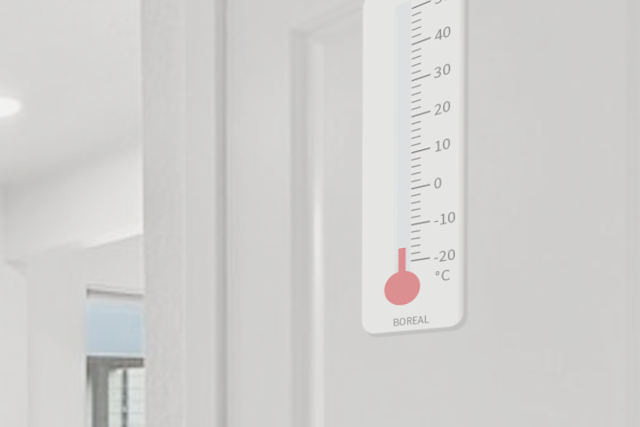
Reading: {"value": -16, "unit": "°C"}
